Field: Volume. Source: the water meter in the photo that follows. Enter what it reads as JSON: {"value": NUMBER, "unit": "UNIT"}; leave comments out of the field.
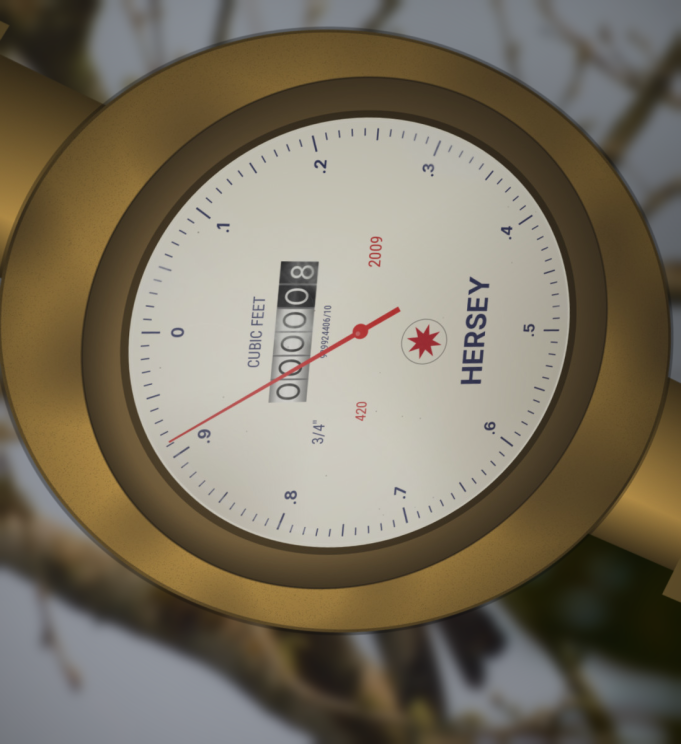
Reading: {"value": 7.91, "unit": "ft³"}
